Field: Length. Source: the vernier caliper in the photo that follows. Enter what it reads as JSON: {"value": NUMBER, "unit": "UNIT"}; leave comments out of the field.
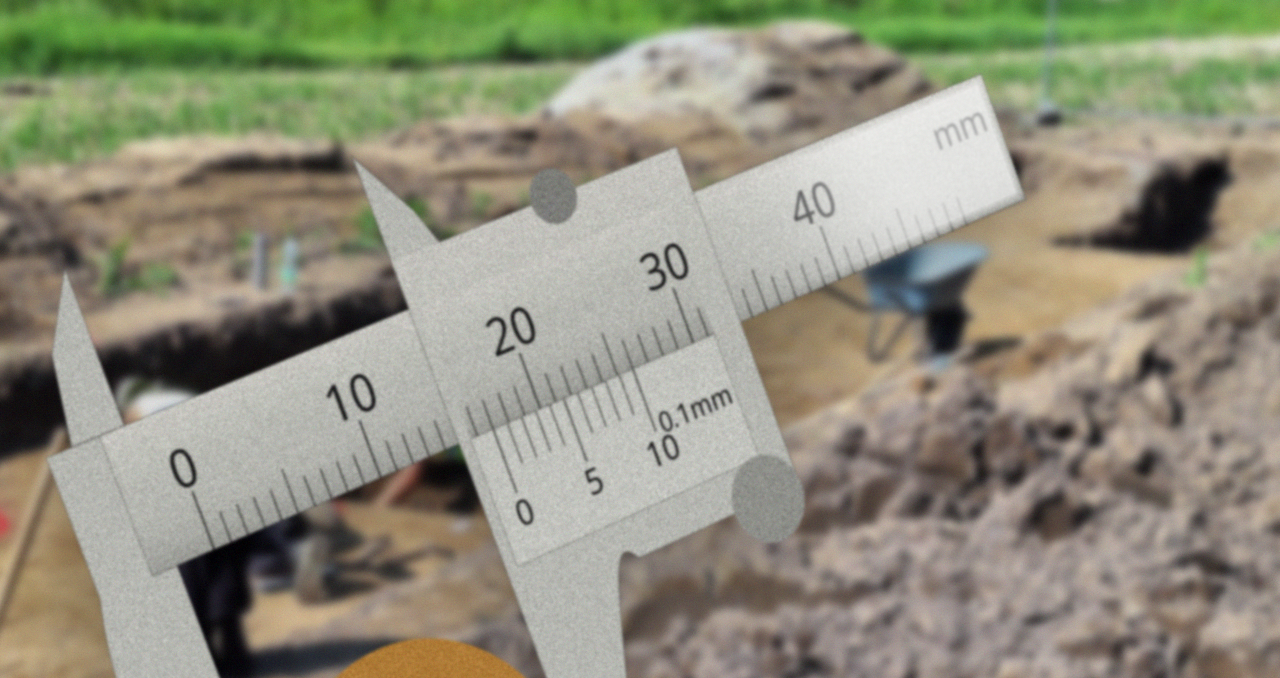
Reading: {"value": 17.0, "unit": "mm"}
